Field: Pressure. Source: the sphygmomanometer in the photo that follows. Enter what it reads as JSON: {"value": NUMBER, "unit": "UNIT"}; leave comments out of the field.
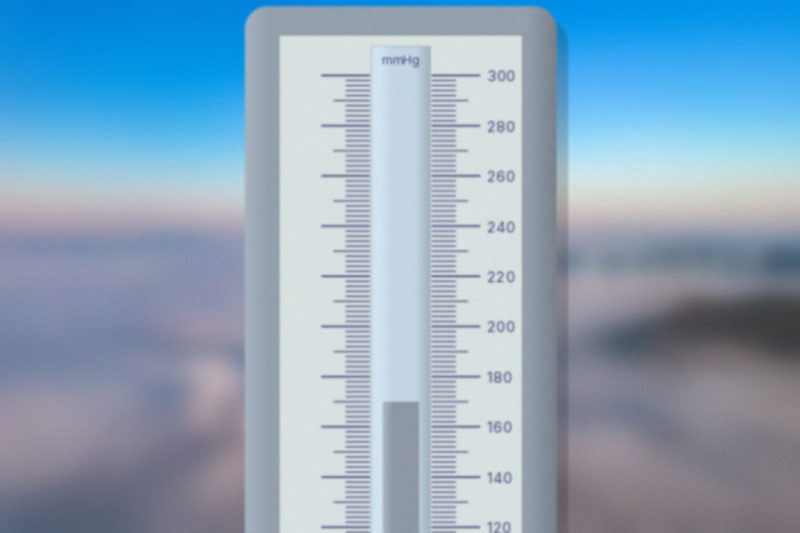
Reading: {"value": 170, "unit": "mmHg"}
